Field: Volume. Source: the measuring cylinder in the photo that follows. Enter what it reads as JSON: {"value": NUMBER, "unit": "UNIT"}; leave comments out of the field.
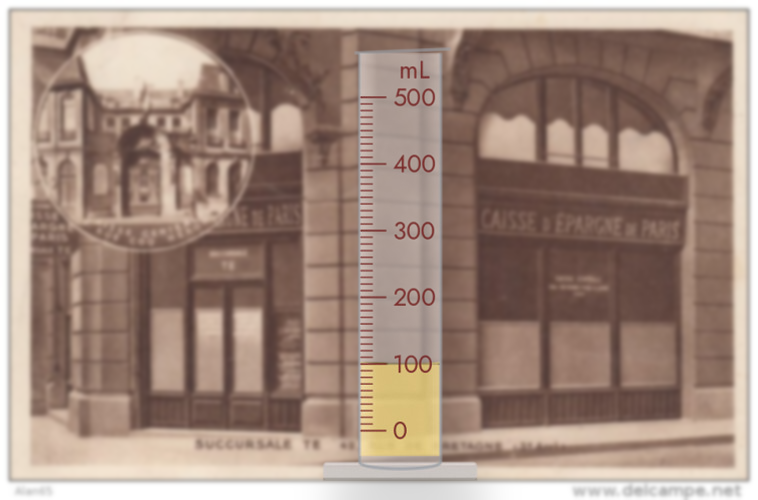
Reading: {"value": 100, "unit": "mL"}
